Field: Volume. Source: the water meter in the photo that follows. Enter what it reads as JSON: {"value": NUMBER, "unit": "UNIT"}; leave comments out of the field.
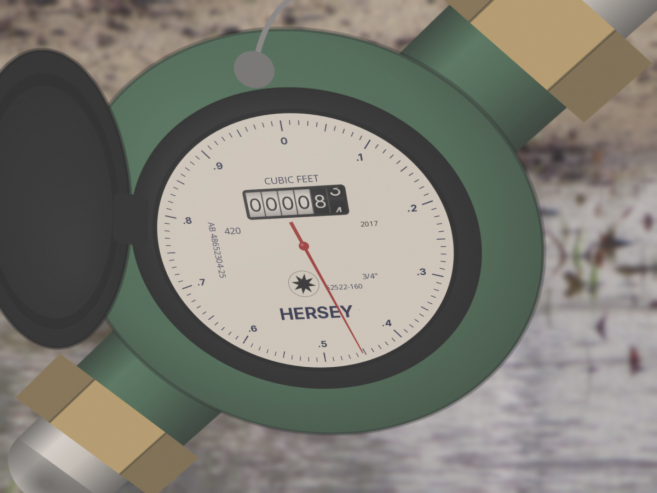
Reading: {"value": 83.45, "unit": "ft³"}
